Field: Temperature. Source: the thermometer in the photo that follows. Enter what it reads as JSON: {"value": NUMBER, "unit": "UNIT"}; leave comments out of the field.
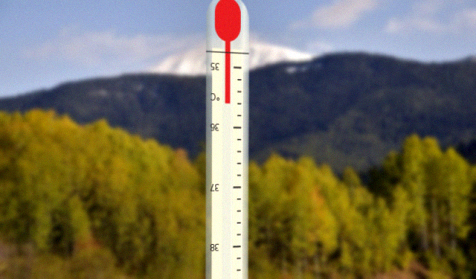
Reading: {"value": 35.6, "unit": "°C"}
